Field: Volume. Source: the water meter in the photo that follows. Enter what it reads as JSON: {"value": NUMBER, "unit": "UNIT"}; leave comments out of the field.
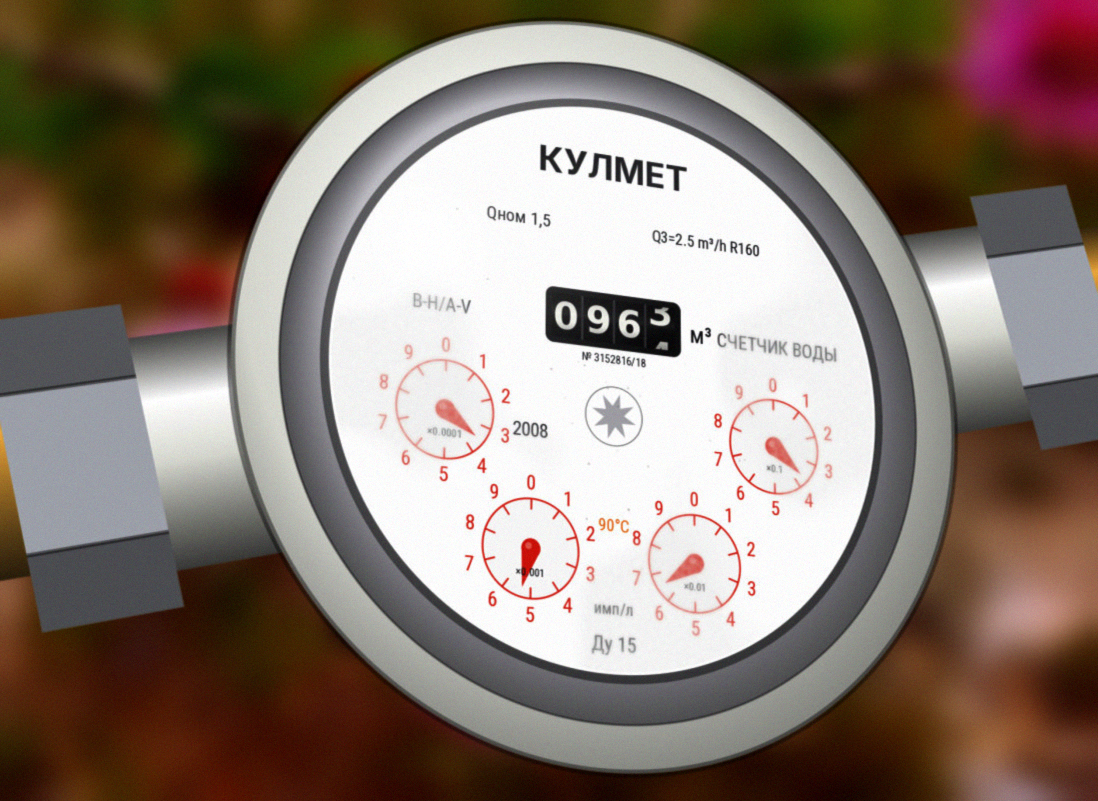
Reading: {"value": 963.3653, "unit": "m³"}
